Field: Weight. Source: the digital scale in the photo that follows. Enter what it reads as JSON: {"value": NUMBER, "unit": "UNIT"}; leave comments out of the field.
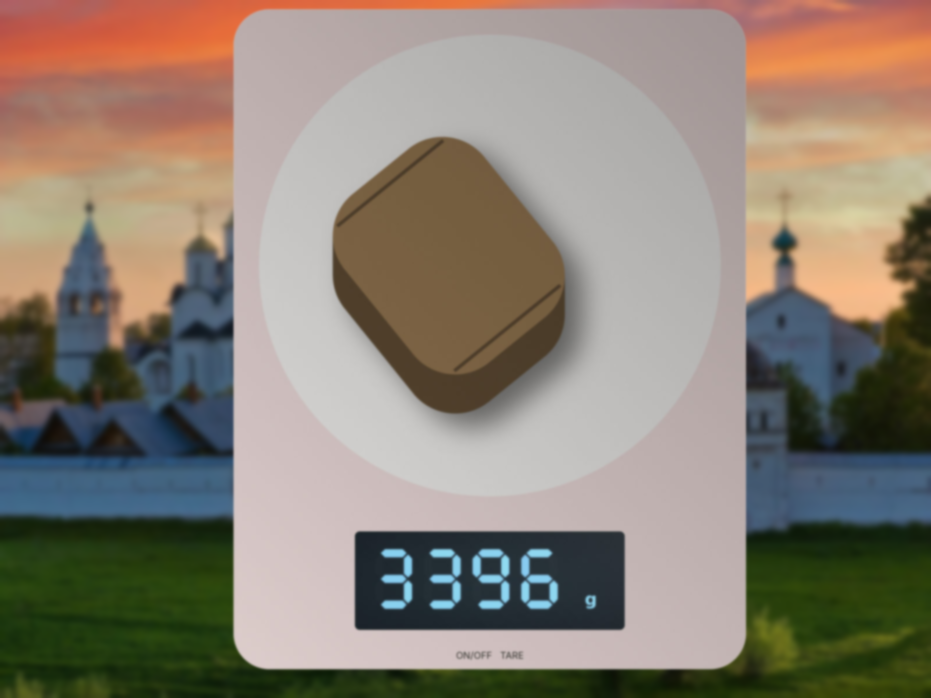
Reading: {"value": 3396, "unit": "g"}
